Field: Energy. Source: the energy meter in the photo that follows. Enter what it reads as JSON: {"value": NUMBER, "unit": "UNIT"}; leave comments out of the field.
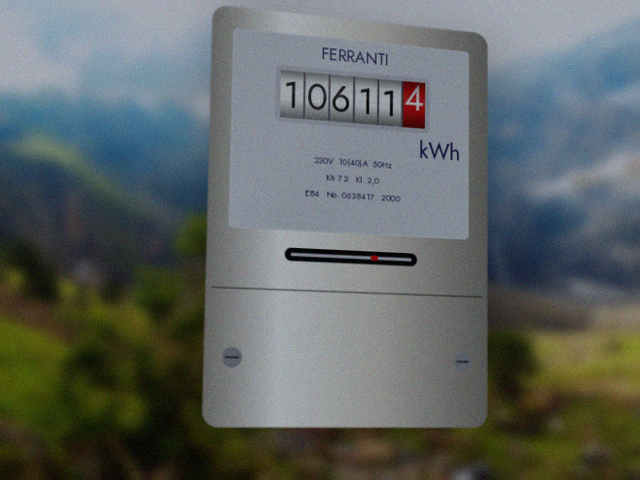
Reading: {"value": 10611.4, "unit": "kWh"}
